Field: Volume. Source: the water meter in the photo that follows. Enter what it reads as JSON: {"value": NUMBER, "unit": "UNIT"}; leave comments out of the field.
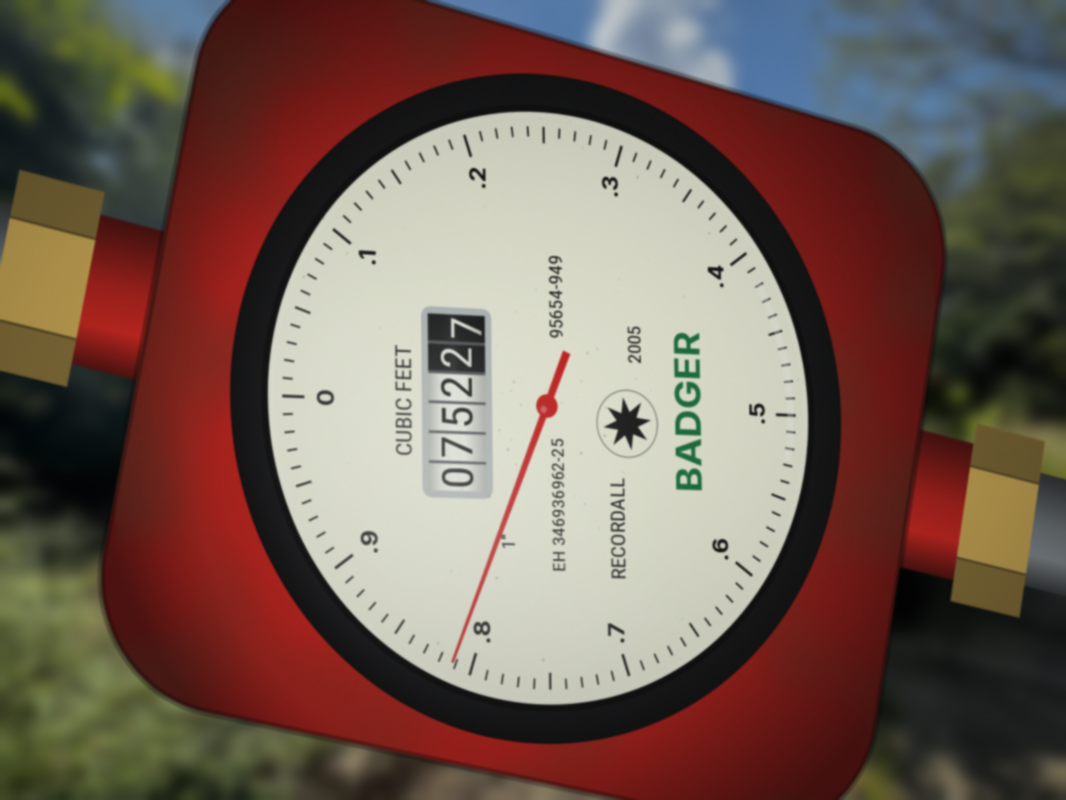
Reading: {"value": 75226.81, "unit": "ft³"}
